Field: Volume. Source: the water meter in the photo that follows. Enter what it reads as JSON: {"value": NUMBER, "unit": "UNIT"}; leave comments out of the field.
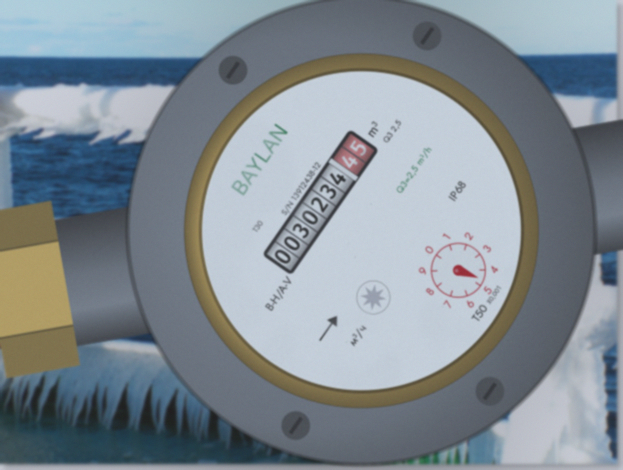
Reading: {"value": 30234.454, "unit": "m³"}
